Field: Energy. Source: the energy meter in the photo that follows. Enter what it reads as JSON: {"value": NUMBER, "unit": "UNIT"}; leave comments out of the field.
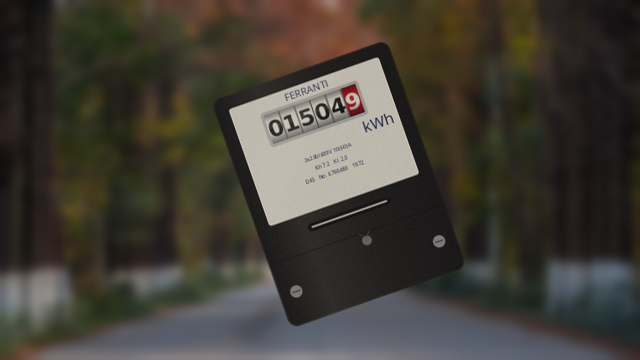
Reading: {"value": 1504.9, "unit": "kWh"}
